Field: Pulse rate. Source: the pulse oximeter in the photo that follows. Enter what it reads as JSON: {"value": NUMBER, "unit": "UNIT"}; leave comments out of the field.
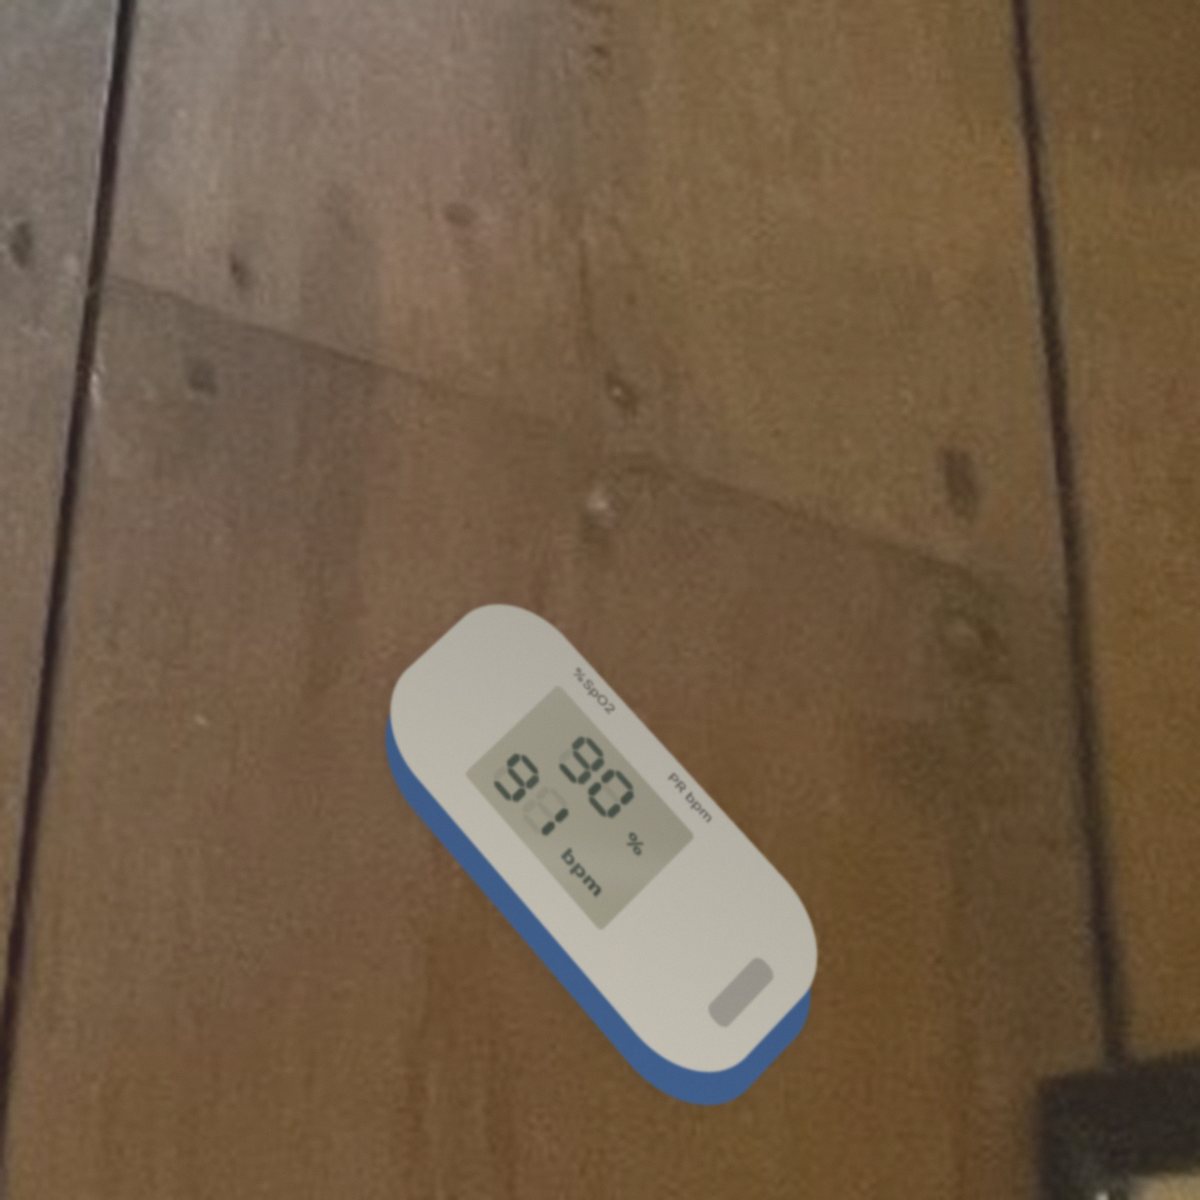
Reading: {"value": 91, "unit": "bpm"}
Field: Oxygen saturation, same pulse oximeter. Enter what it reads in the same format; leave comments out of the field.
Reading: {"value": 90, "unit": "%"}
